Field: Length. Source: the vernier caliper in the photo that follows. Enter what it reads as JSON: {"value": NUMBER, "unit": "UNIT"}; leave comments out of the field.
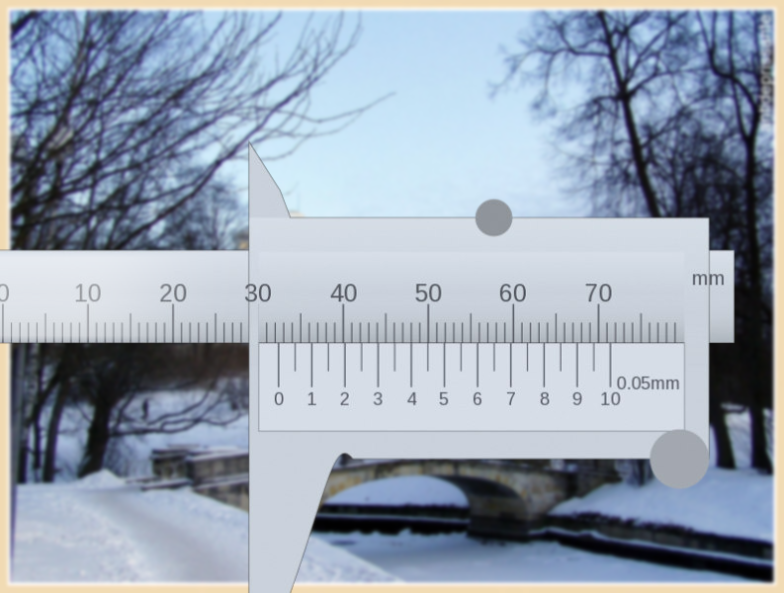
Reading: {"value": 32.4, "unit": "mm"}
